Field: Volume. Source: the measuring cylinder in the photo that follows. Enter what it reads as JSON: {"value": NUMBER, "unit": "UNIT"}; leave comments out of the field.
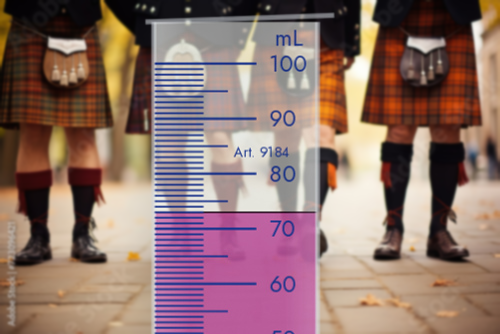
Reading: {"value": 73, "unit": "mL"}
